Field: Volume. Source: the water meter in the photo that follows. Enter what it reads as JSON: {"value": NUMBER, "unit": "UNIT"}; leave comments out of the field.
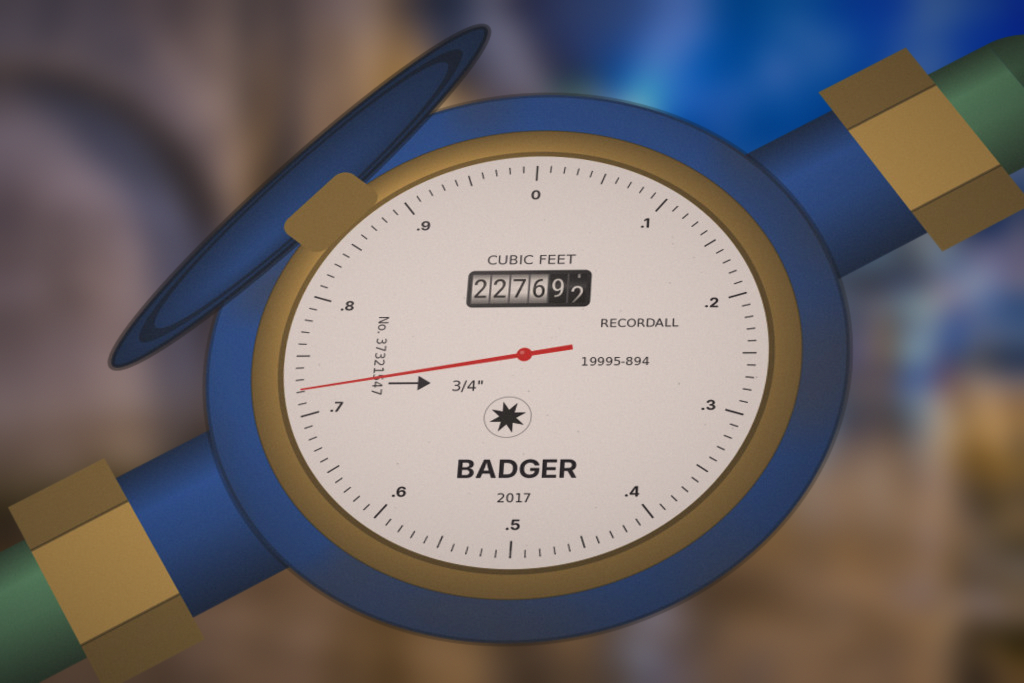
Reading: {"value": 227691.72, "unit": "ft³"}
